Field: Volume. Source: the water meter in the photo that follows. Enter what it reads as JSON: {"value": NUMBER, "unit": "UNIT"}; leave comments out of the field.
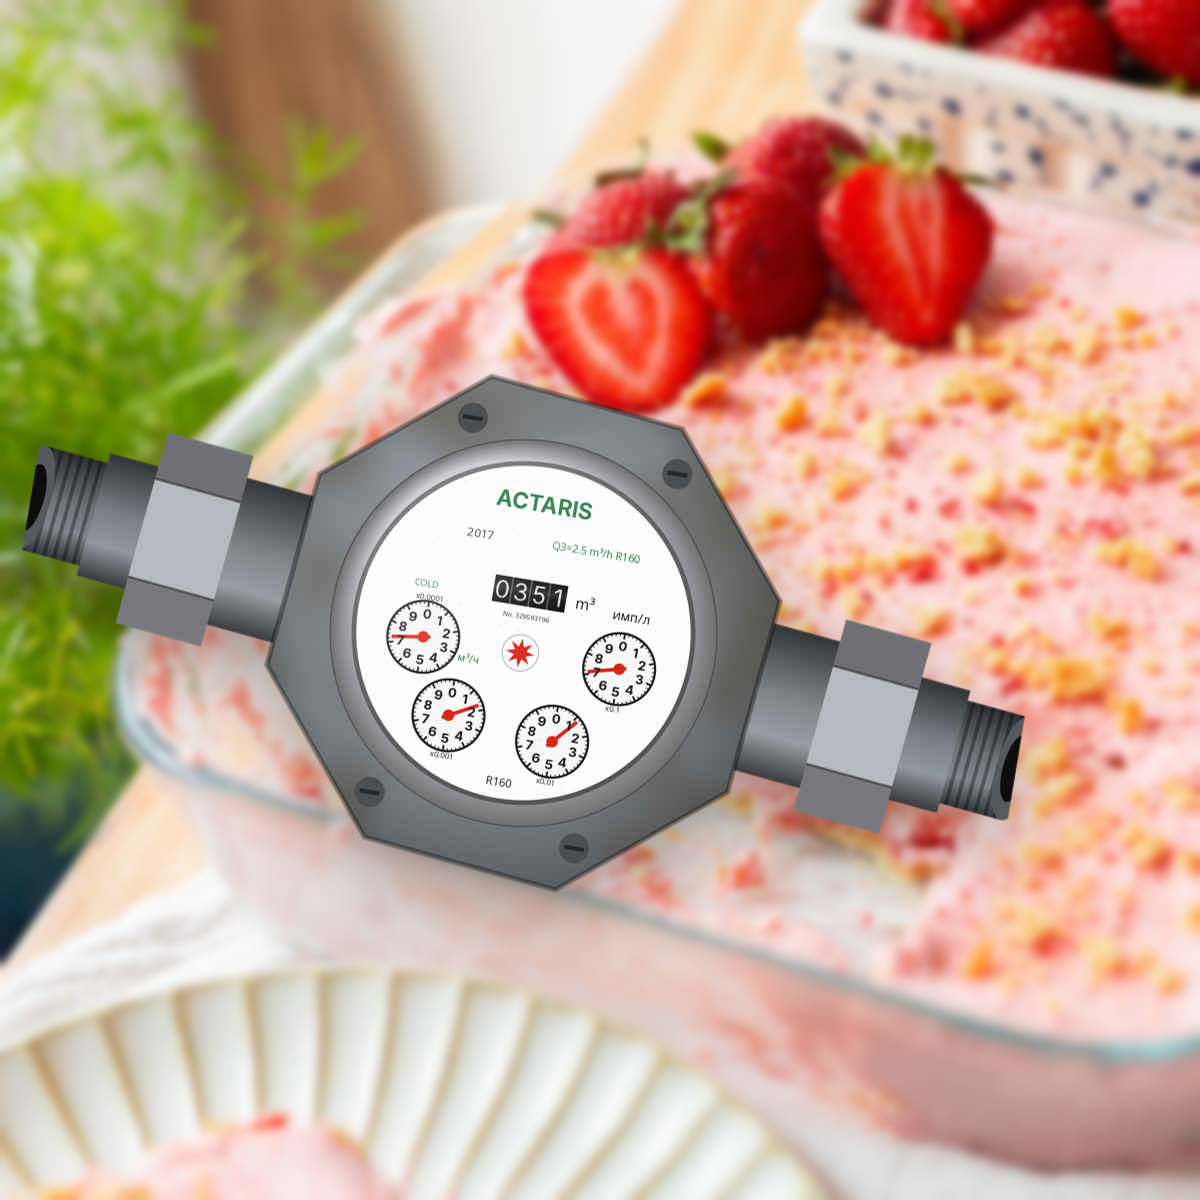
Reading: {"value": 351.7117, "unit": "m³"}
